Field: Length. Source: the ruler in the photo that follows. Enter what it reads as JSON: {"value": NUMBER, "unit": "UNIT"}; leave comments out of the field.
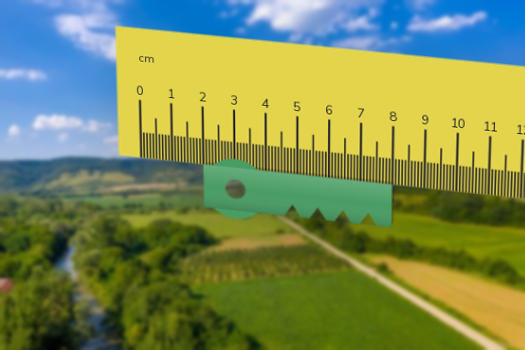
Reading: {"value": 6, "unit": "cm"}
